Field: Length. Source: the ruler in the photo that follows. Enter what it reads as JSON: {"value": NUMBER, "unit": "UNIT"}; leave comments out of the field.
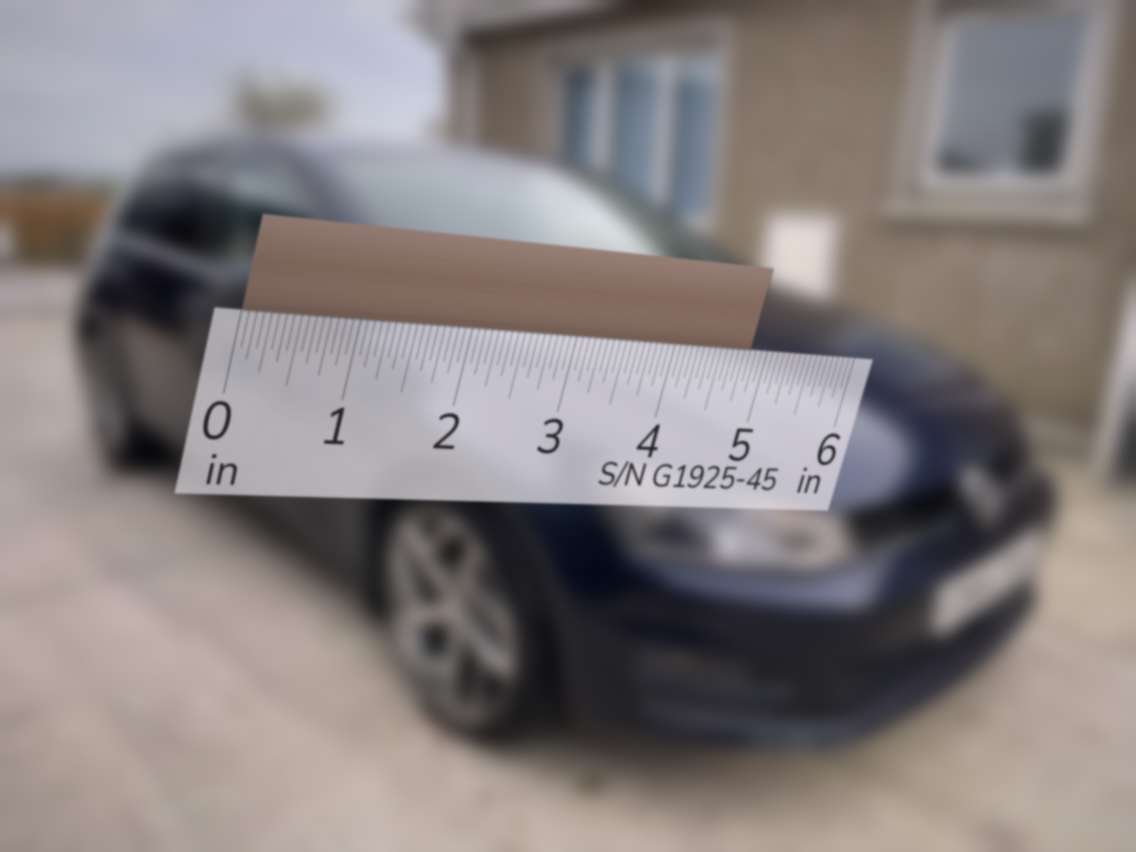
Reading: {"value": 4.8125, "unit": "in"}
